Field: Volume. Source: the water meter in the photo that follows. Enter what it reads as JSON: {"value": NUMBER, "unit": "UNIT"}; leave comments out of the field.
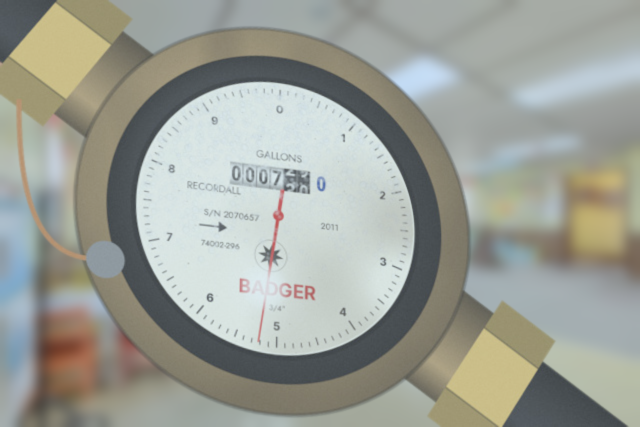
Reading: {"value": 7295.2, "unit": "gal"}
